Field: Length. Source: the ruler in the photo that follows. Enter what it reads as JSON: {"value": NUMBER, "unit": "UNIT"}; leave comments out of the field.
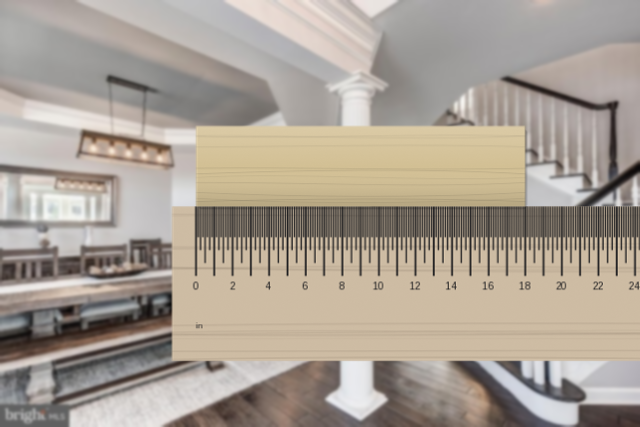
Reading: {"value": 18, "unit": "in"}
